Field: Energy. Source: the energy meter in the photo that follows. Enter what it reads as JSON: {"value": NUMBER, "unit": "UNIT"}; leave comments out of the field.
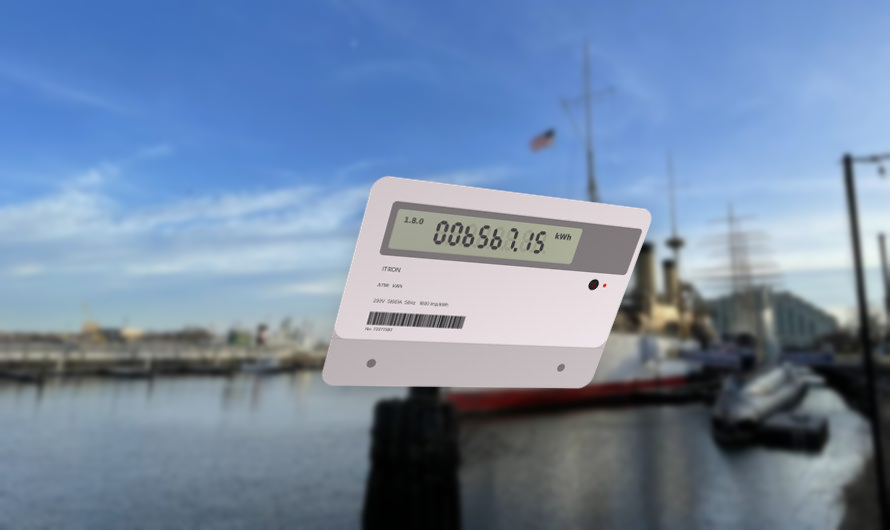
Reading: {"value": 6567.15, "unit": "kWh"}
